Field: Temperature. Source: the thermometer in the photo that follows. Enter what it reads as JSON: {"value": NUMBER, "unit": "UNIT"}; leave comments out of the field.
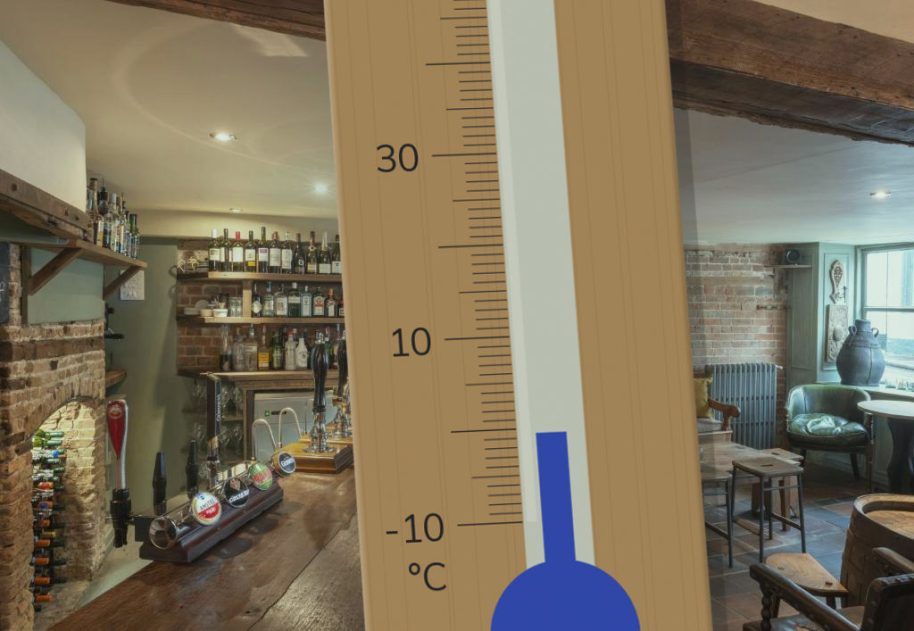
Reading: {"value": -0.5, "unit": "°C"}
